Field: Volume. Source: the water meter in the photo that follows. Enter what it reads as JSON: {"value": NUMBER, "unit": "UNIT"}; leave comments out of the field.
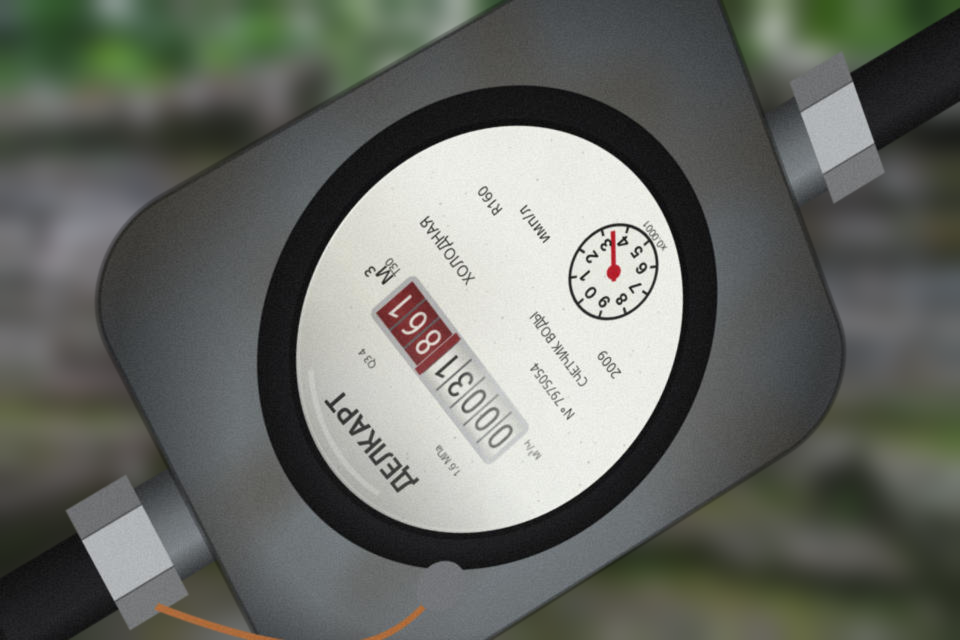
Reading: {"value": 31.8613, "unit": "m³"}
